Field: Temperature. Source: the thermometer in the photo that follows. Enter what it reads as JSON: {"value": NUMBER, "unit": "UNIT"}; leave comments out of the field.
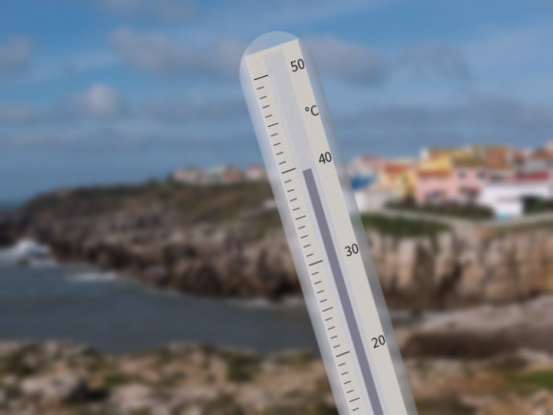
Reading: {"value": 39.5, "unit": "°C"}
